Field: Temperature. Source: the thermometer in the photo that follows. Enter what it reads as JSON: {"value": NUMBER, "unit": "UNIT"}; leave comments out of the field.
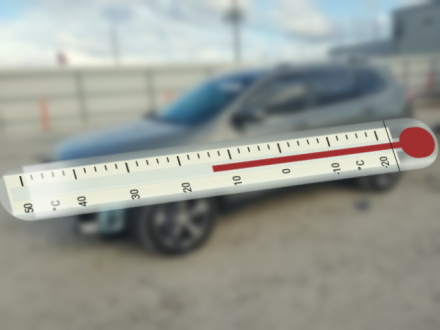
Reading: {"value": 14, "unit": "°C"}
